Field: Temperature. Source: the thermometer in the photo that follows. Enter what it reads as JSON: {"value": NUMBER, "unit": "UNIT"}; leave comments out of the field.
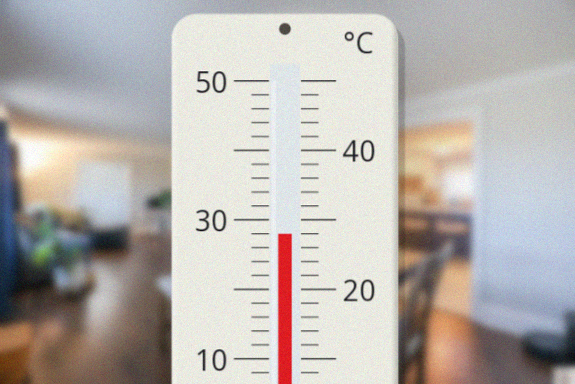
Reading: {"value": 28, "unit": "°C"}
